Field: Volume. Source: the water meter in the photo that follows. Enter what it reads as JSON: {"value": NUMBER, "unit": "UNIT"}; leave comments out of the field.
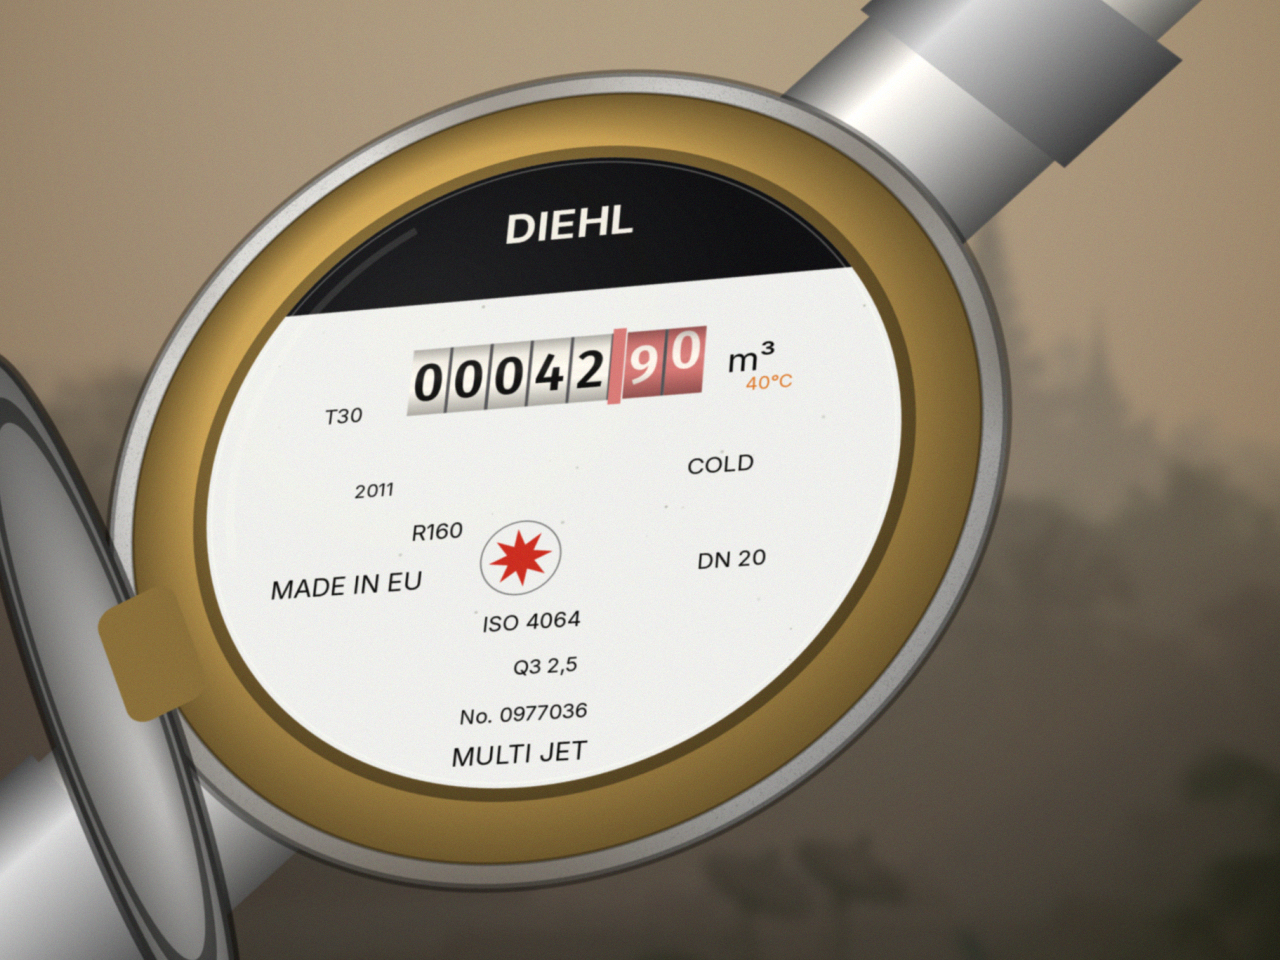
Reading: {"value": 42.90, "unit": "m³"}
